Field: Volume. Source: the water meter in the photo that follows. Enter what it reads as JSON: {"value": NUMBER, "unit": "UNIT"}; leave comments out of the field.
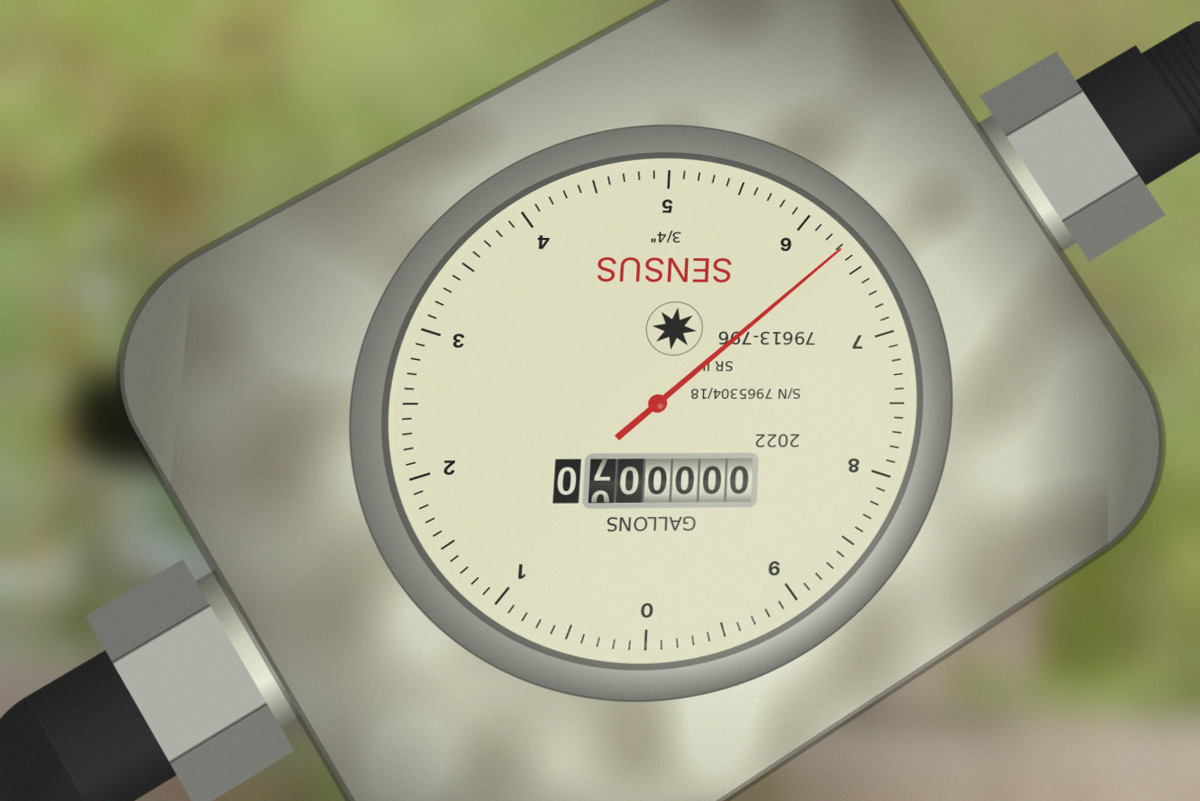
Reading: {"value": 66.3, "unit": "gal"}
